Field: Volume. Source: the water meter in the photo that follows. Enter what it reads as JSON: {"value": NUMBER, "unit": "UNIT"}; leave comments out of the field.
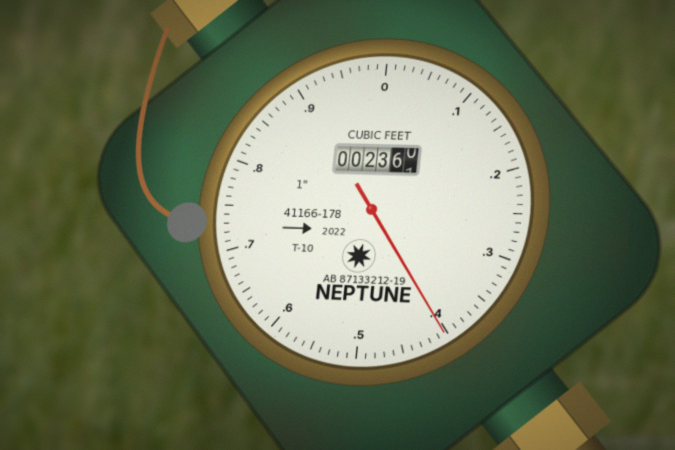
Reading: {"value": 2360.40, "unit": "ft³"}
